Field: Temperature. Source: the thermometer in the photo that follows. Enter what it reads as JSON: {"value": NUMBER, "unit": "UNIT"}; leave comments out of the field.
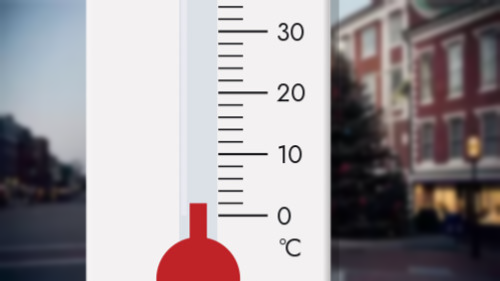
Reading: {"value": 2, "unit": "°C"}
